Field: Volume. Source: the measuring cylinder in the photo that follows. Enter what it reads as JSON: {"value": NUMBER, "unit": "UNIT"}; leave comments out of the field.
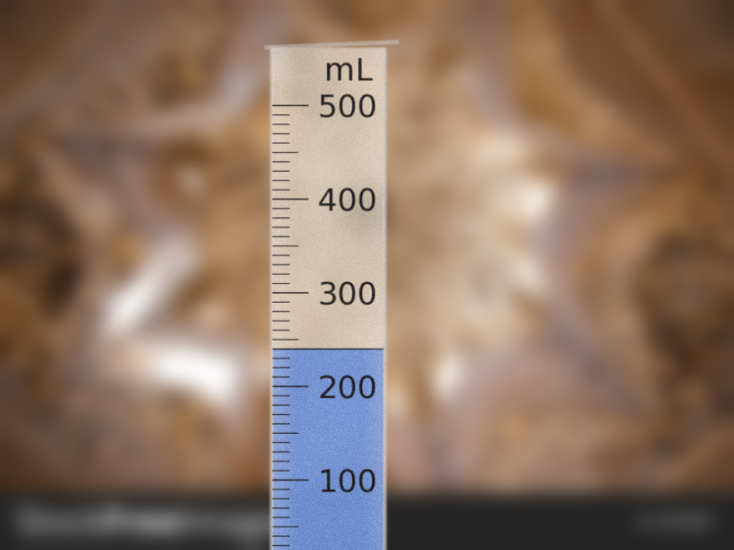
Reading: {"value": 240, "unit": "mL"}
